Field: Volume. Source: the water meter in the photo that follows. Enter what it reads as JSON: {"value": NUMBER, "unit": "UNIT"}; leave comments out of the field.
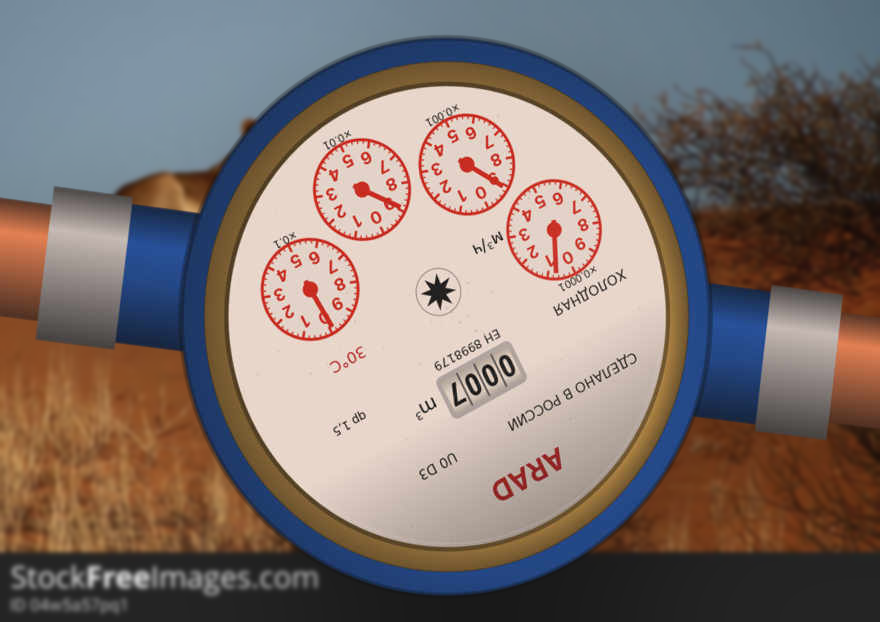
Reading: {"value": 6.9890, "unit": "m³"}
